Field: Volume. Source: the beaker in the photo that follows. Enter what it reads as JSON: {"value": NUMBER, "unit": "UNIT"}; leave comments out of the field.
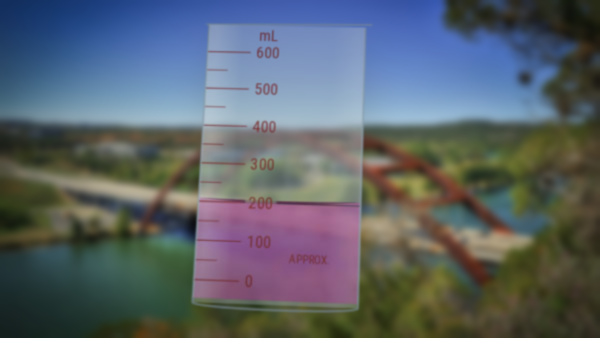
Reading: {"value": 200, "unit": "mL"}
